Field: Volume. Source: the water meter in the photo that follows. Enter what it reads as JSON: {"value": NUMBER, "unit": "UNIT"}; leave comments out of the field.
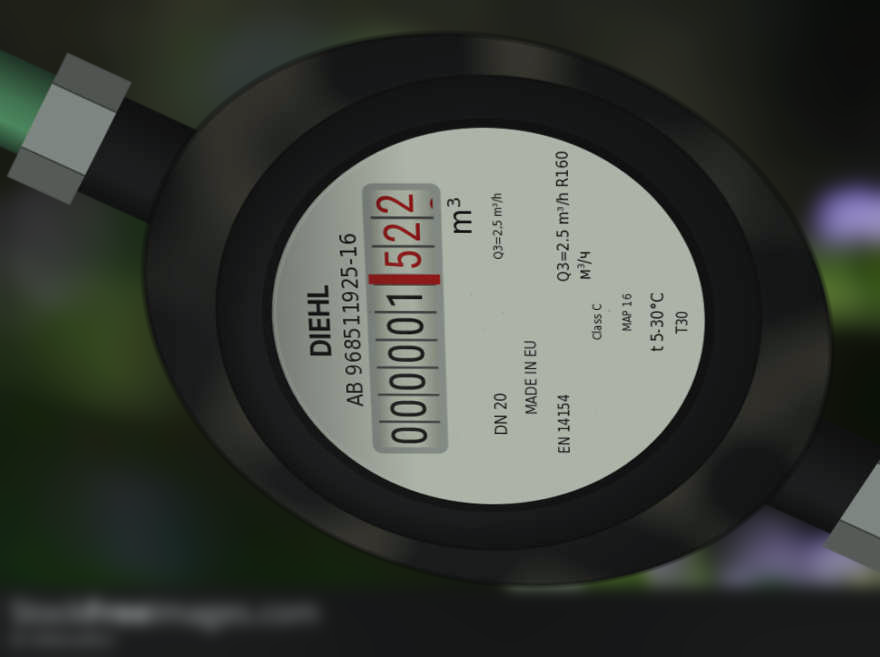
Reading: {"value": 1.522, "unit": "m³"}
